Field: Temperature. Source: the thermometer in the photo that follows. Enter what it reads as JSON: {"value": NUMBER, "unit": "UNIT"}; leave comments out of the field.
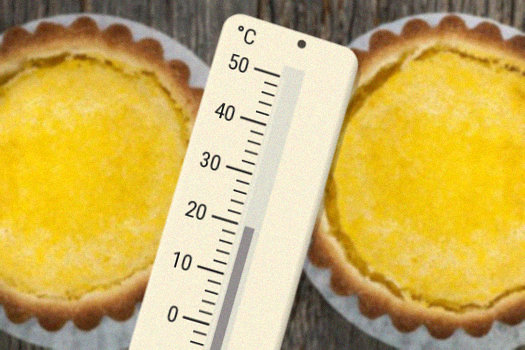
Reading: {"value": 20, "unit": "°C"}
